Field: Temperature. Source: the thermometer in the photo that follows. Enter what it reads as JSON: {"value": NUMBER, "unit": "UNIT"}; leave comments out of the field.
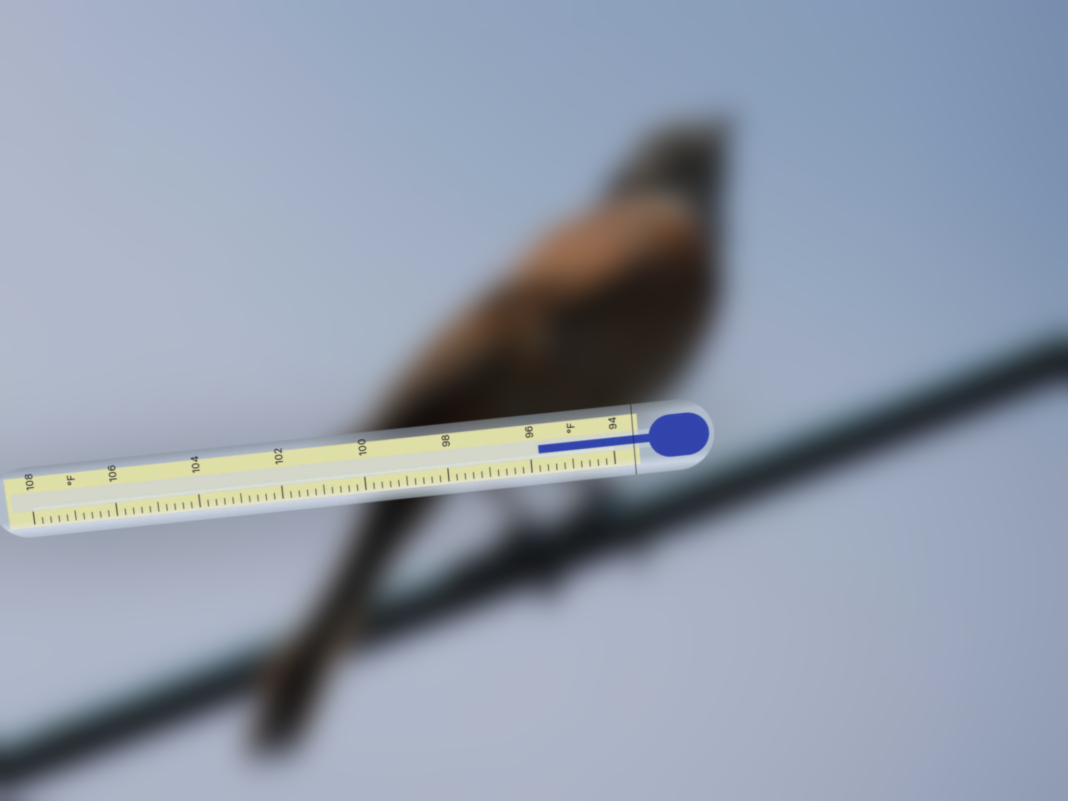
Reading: {"value": 95.8, "unit": "°F"}
